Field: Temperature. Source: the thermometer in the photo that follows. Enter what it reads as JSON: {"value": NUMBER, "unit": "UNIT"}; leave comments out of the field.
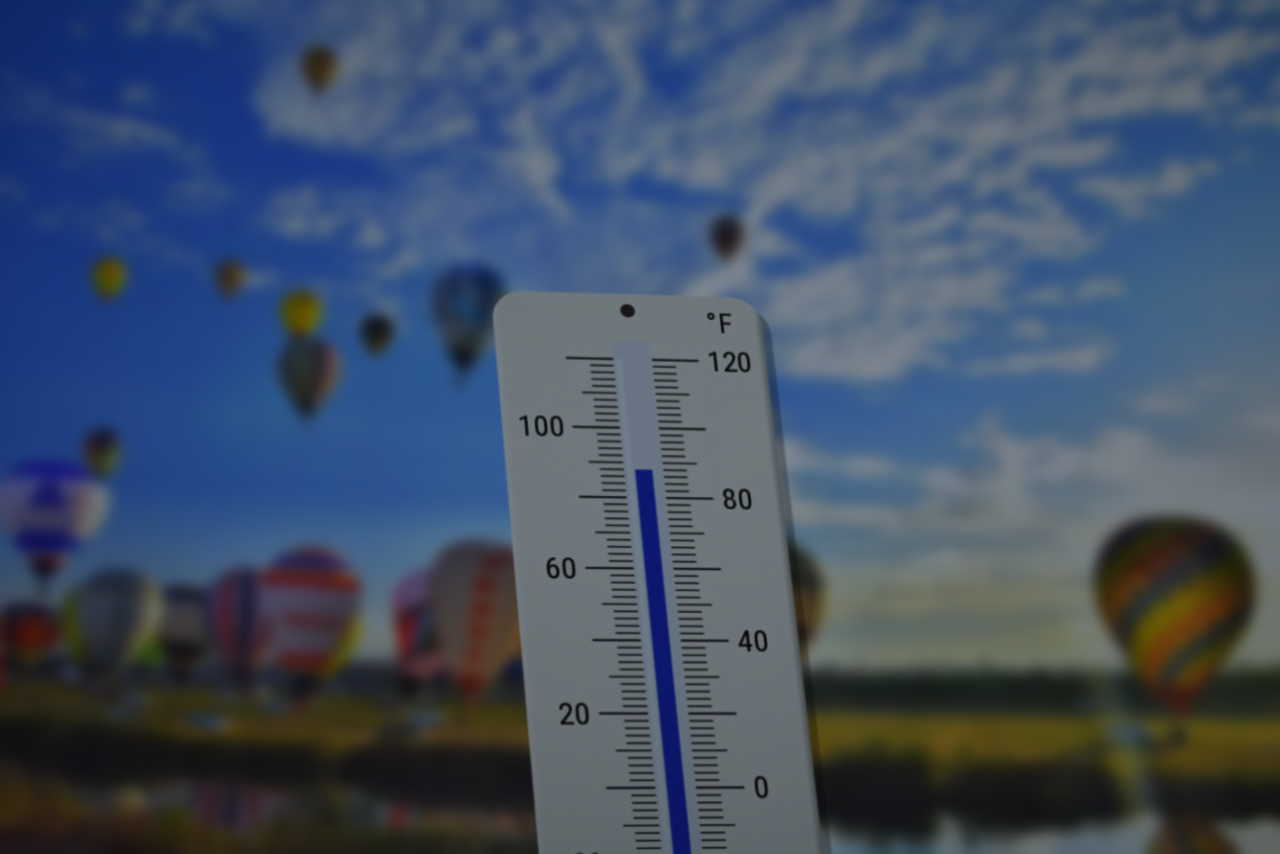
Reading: {"value": 88, "unit": "°F"}
